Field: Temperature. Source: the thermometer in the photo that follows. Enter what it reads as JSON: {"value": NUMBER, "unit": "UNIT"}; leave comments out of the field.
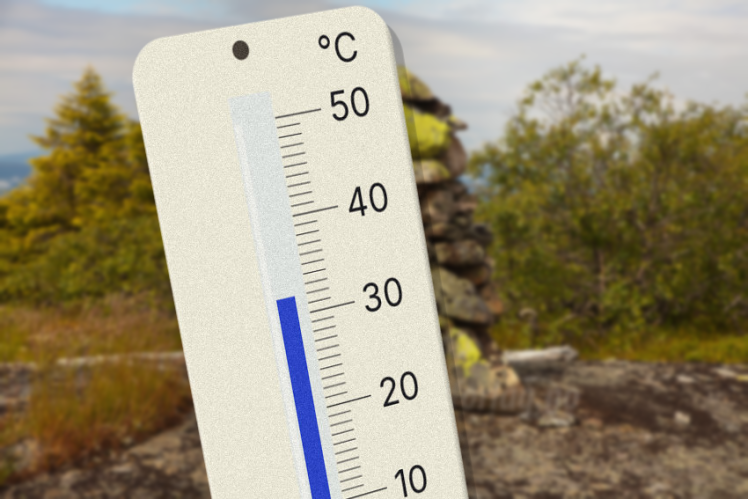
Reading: {"value": 32, "unit": "°C"}
